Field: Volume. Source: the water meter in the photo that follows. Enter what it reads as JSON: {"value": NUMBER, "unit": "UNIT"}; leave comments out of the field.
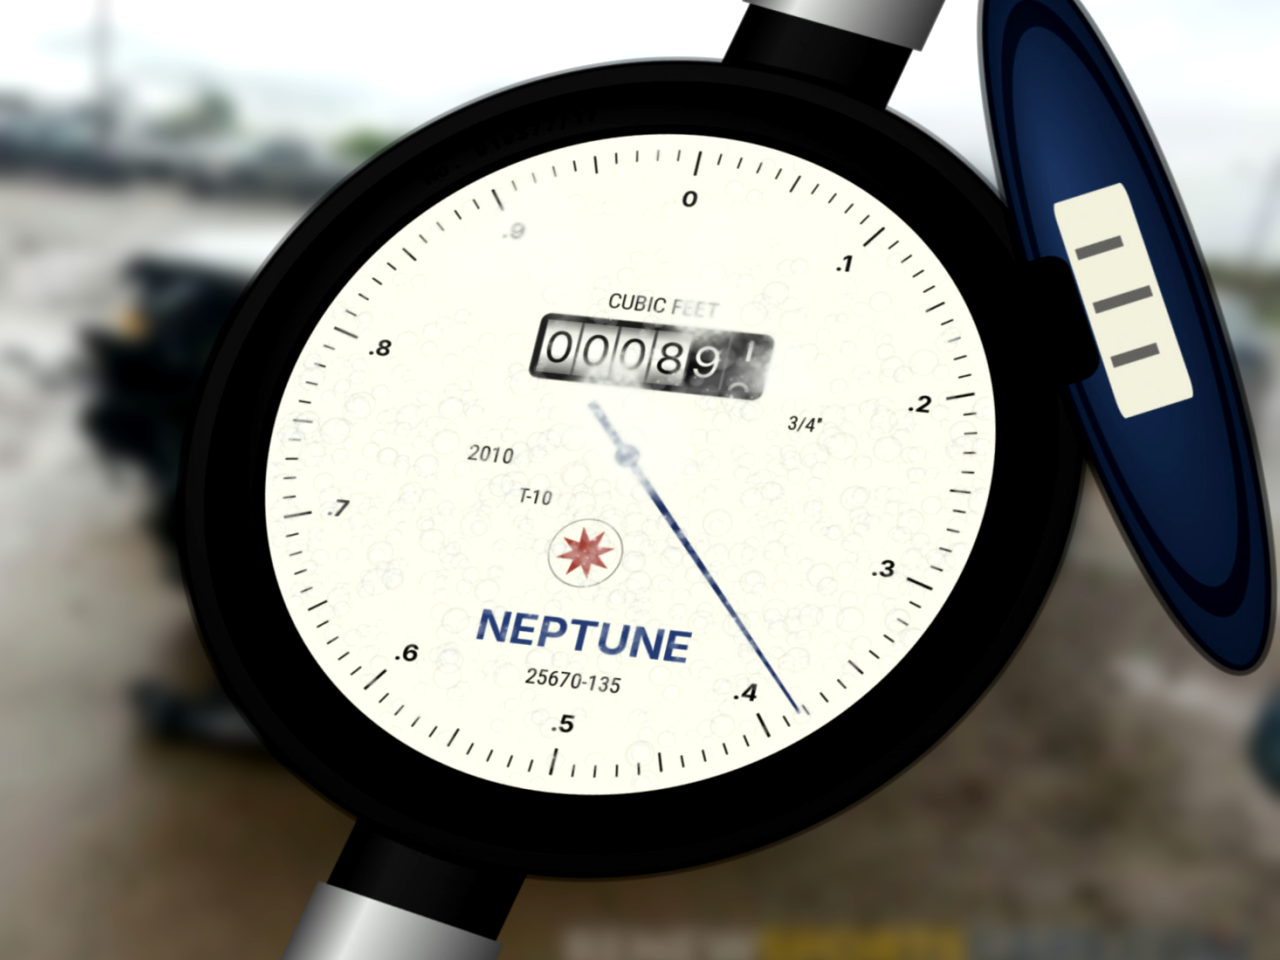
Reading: {"value": 891.38, "unit": "ft³"}
